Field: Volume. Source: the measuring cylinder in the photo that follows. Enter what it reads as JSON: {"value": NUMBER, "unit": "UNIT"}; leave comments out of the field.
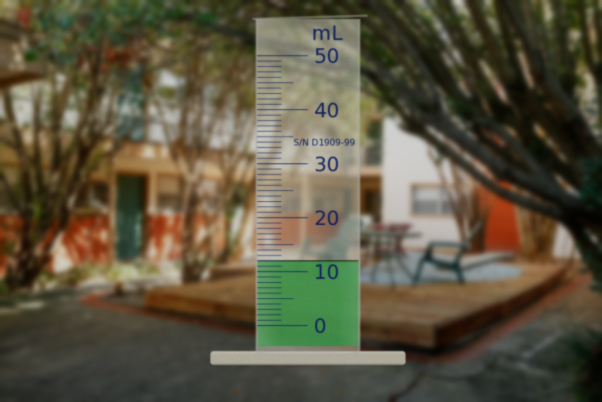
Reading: {"value": 12, "unit": "mL"}
